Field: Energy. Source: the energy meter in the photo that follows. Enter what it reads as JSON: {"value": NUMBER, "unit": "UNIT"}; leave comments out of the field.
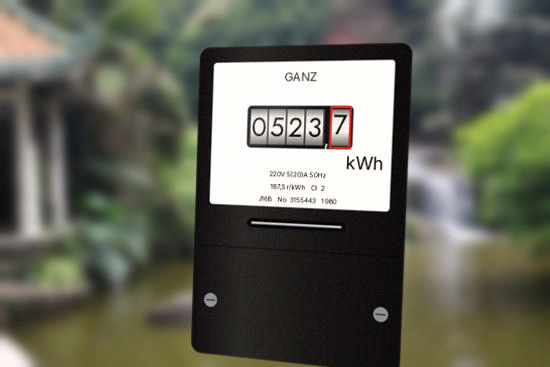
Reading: {"value": 523.7, "unit": "kWh"}
